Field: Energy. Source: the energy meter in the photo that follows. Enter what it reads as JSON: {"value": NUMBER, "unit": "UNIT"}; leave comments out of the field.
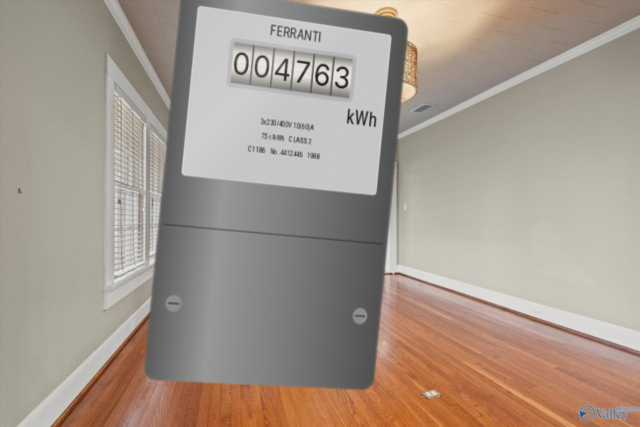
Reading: {"value": 4763, "unit": "kWh"}
